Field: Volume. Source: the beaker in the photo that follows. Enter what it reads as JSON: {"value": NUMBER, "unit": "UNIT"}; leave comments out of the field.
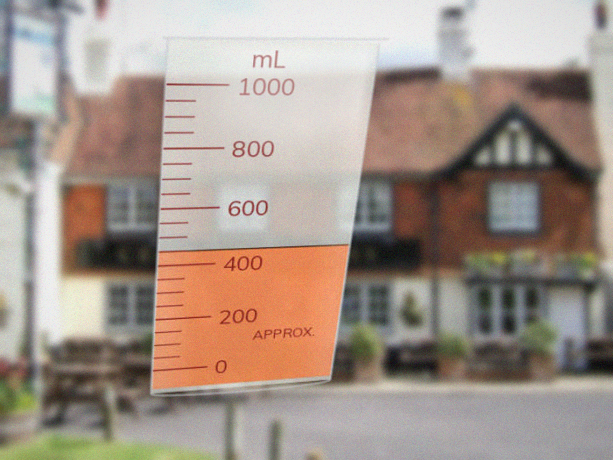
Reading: {"value": 450, "unit": "mL"}
